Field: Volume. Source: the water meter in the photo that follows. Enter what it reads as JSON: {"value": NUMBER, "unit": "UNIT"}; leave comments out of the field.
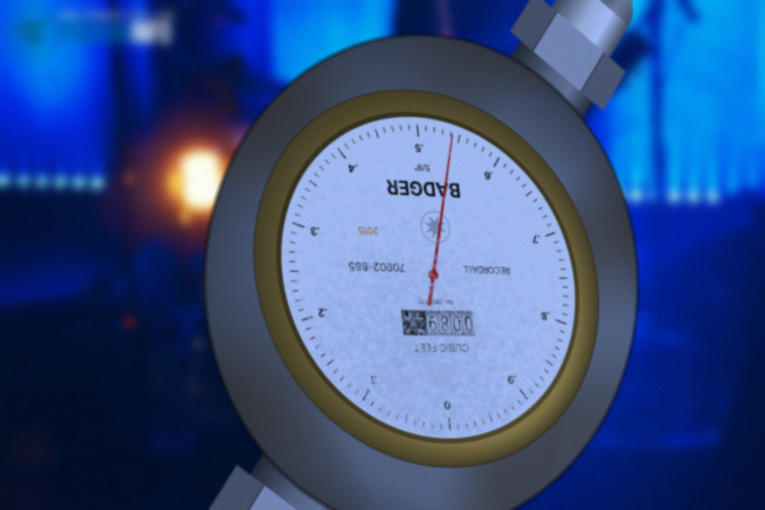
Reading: {"value": 8969.54, "unit": "ft³"}
